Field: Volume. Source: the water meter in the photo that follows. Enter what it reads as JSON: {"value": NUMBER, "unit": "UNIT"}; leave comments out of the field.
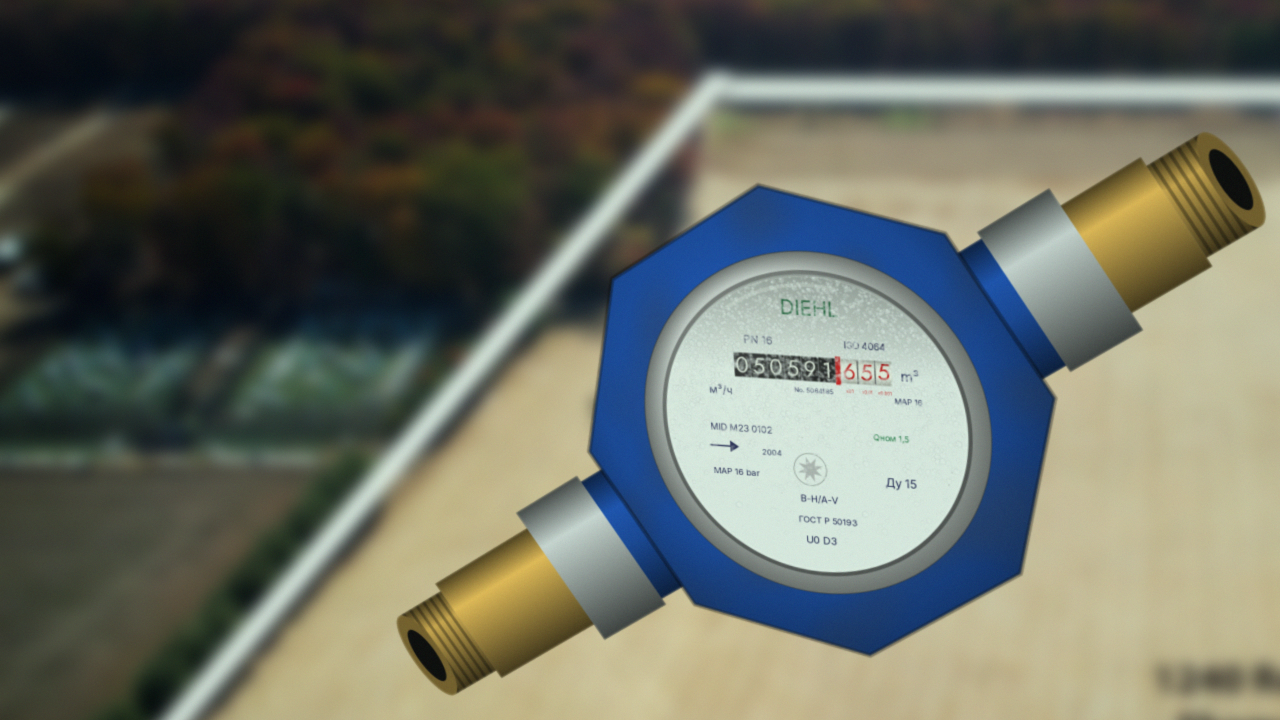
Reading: {"value": 50591.655, "unit": "m³"}
